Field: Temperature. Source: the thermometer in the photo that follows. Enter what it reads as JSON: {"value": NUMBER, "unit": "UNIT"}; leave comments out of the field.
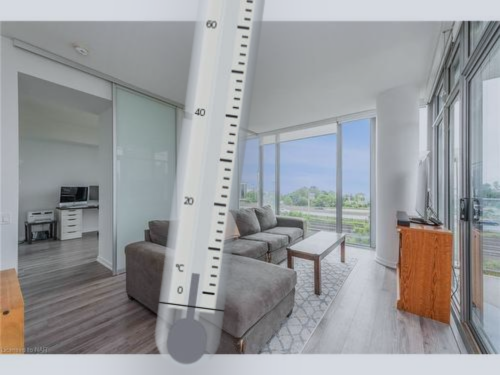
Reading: {"value": 4, "unit": "°C"}
